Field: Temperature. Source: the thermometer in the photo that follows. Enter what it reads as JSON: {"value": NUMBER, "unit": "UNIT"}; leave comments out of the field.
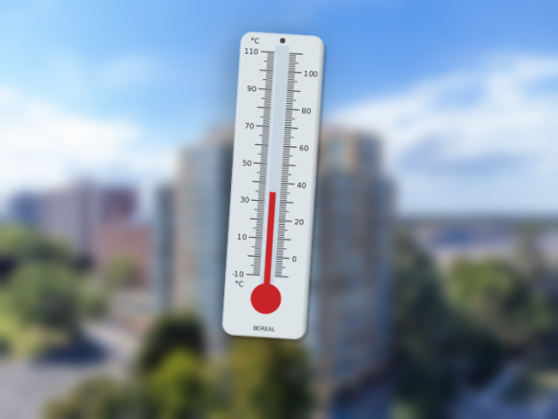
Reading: {"value": 35, "unit": "°C"}
